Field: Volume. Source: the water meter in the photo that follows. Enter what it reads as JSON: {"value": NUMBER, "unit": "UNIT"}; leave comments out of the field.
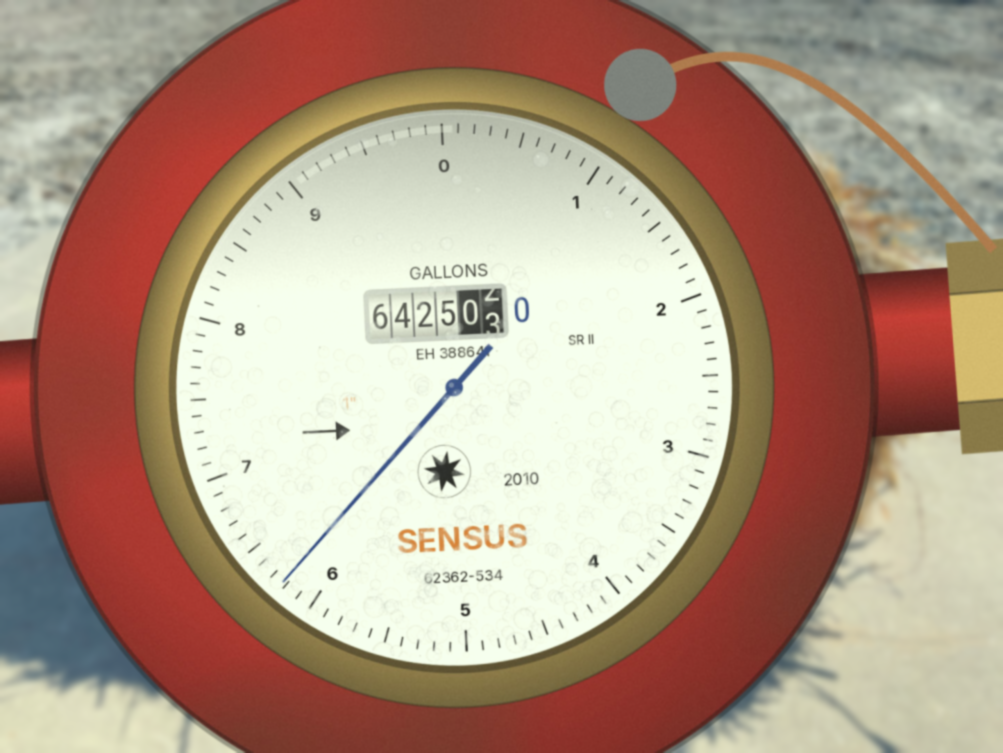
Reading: {"value": 6425026.2, "unit": "gal"}
